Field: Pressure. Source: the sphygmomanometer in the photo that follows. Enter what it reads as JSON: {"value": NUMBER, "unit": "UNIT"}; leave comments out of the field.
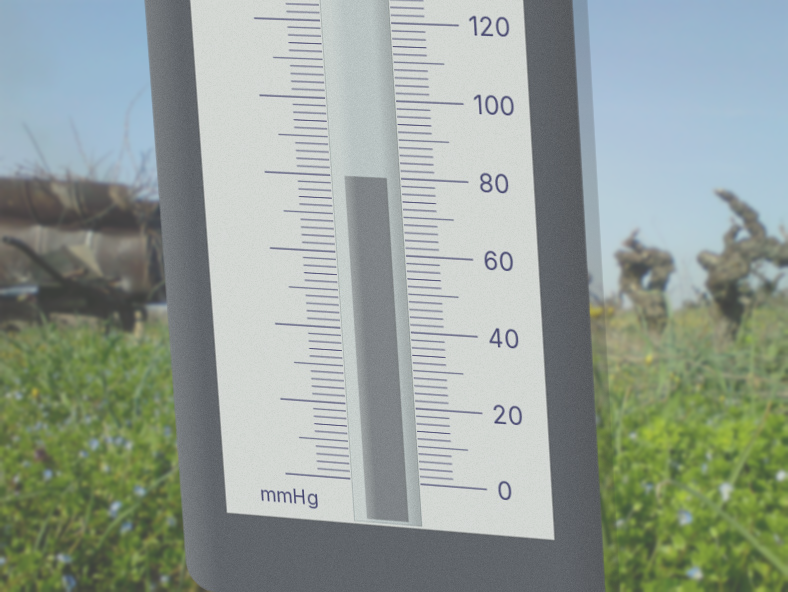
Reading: {"value": 80, "unit": "mmHg"}
